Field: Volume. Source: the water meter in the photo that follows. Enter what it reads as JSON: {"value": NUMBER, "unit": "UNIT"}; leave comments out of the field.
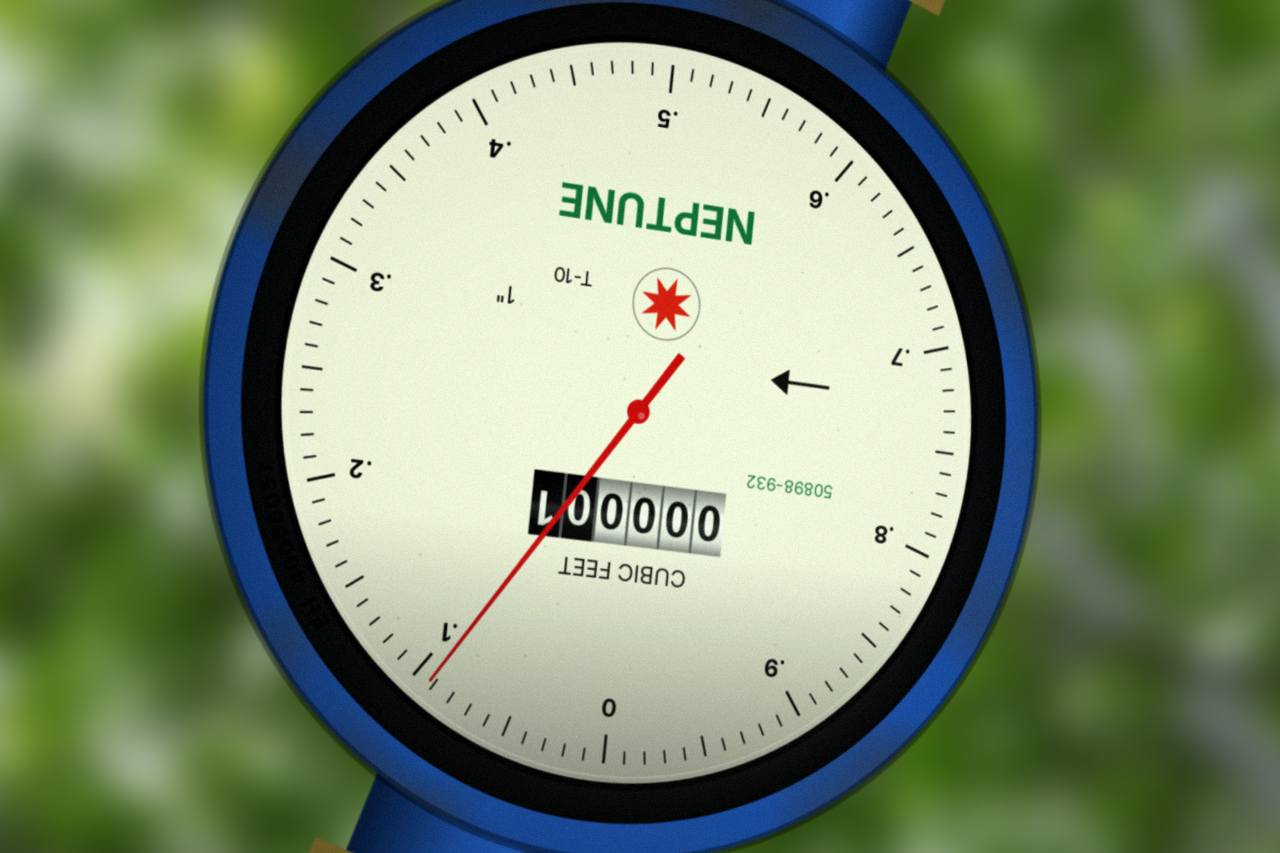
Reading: {"value": 1.09, "unit": "ft³"}
